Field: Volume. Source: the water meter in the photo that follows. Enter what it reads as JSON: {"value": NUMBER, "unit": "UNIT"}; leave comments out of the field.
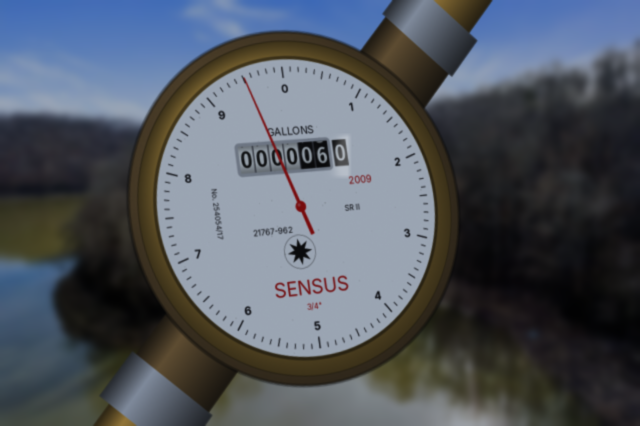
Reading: {"value": 59.5, "unit": "gal"}
